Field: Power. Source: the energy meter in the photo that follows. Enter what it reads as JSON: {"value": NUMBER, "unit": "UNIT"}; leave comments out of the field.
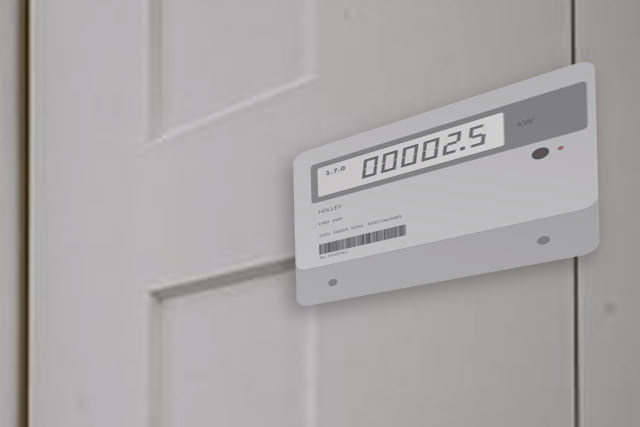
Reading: {"value": 2.5, "unit": "kW"}
